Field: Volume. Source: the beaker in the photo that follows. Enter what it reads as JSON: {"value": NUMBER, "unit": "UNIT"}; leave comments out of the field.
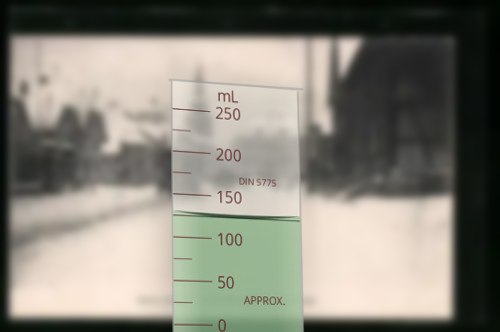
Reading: {"value": 125, "unit": "mL"}
